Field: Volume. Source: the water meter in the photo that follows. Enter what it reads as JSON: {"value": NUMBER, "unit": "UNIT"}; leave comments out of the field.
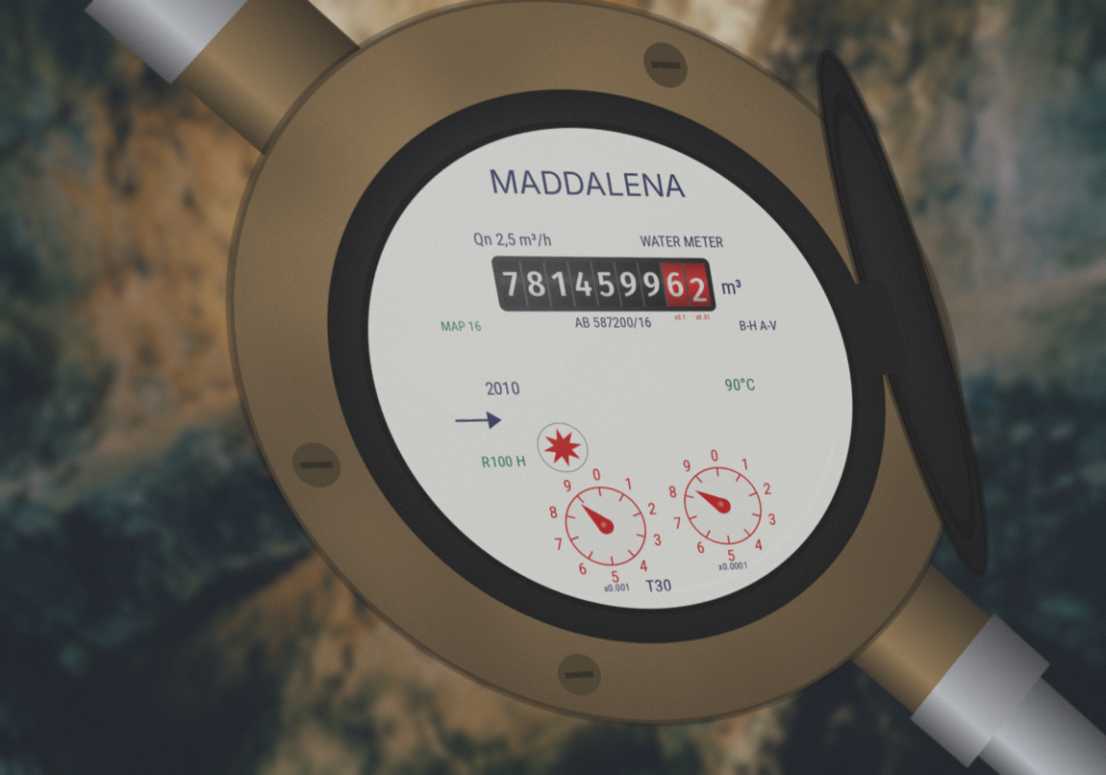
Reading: {"value": 7814599.6188, "unit": "m³"}
